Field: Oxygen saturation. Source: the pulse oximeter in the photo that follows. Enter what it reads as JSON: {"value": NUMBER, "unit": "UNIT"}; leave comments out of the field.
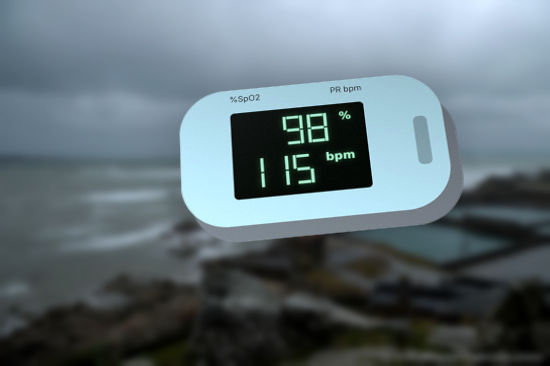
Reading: {"value": 98, "unit": "%"}
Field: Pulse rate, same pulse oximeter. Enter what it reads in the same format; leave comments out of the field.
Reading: {"value": 115, "unit": "bpm"}
